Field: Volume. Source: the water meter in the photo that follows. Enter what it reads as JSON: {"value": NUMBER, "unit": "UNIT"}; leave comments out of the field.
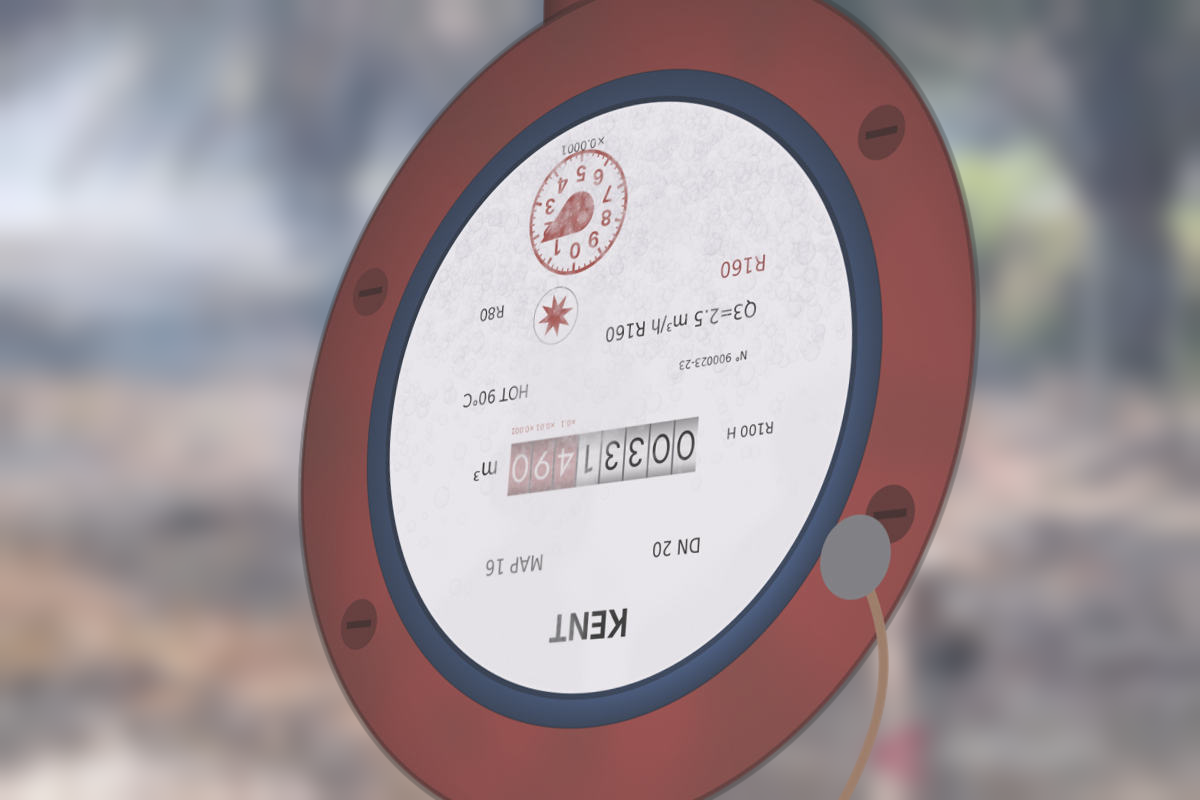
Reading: {"value": 331.4901, "unit": "m³"}
